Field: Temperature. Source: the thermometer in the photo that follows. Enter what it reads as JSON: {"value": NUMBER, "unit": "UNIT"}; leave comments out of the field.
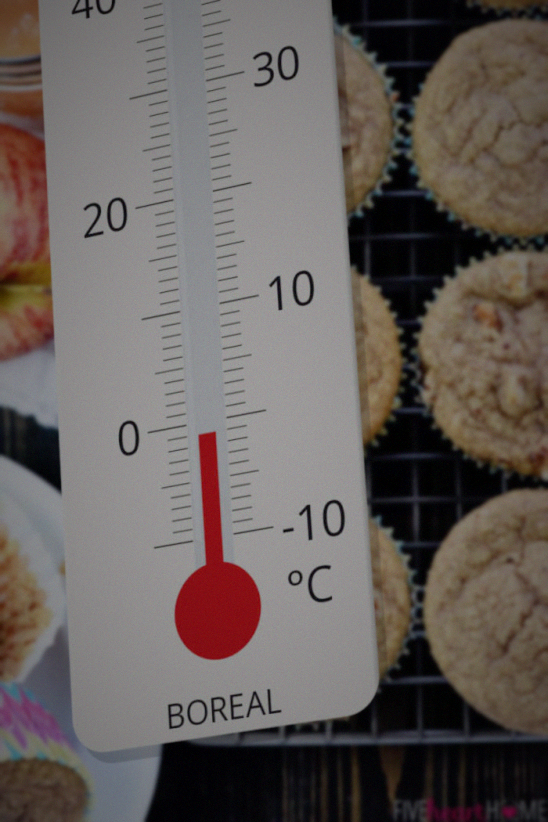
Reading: {"value": -1, "unit": "°C"}
